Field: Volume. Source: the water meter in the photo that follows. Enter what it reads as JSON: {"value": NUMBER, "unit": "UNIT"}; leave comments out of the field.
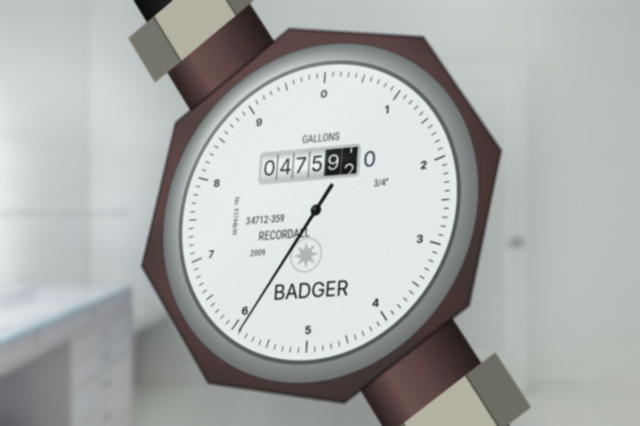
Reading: {"value": 475915.9, "unit": "gal"}
